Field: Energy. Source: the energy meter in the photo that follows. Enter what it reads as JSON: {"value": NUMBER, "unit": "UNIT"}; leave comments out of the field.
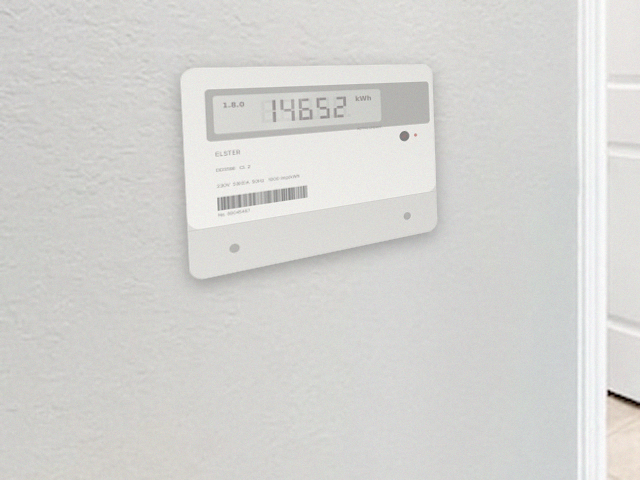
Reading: {"value": 14652, "unit": "kWh"}
